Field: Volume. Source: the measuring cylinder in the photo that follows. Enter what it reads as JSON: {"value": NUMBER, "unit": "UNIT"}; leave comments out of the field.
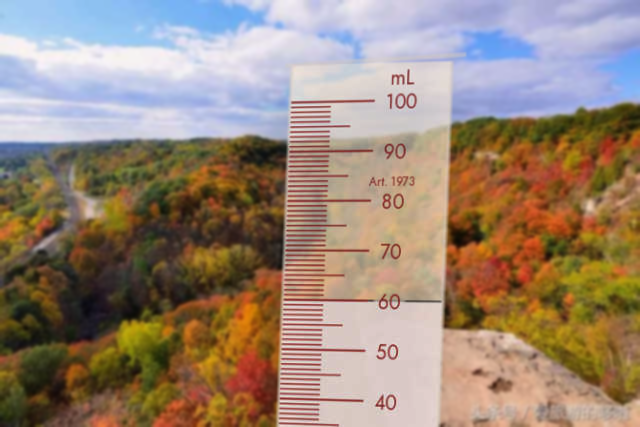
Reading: {"value": 60, "unit": "mL"}
